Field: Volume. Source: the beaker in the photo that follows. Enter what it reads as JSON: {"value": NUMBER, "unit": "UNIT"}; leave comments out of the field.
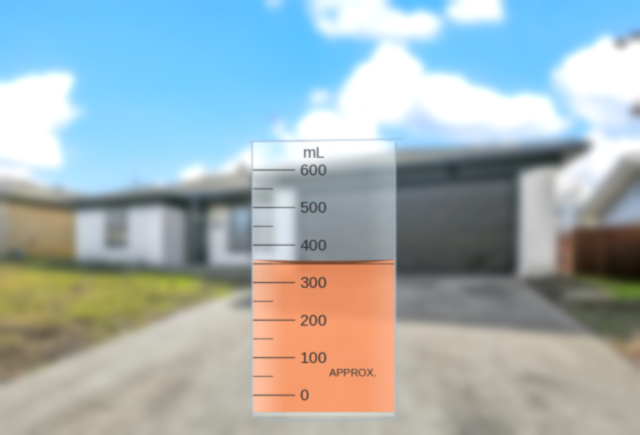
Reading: {"value": 350, "unit": "mL"}
